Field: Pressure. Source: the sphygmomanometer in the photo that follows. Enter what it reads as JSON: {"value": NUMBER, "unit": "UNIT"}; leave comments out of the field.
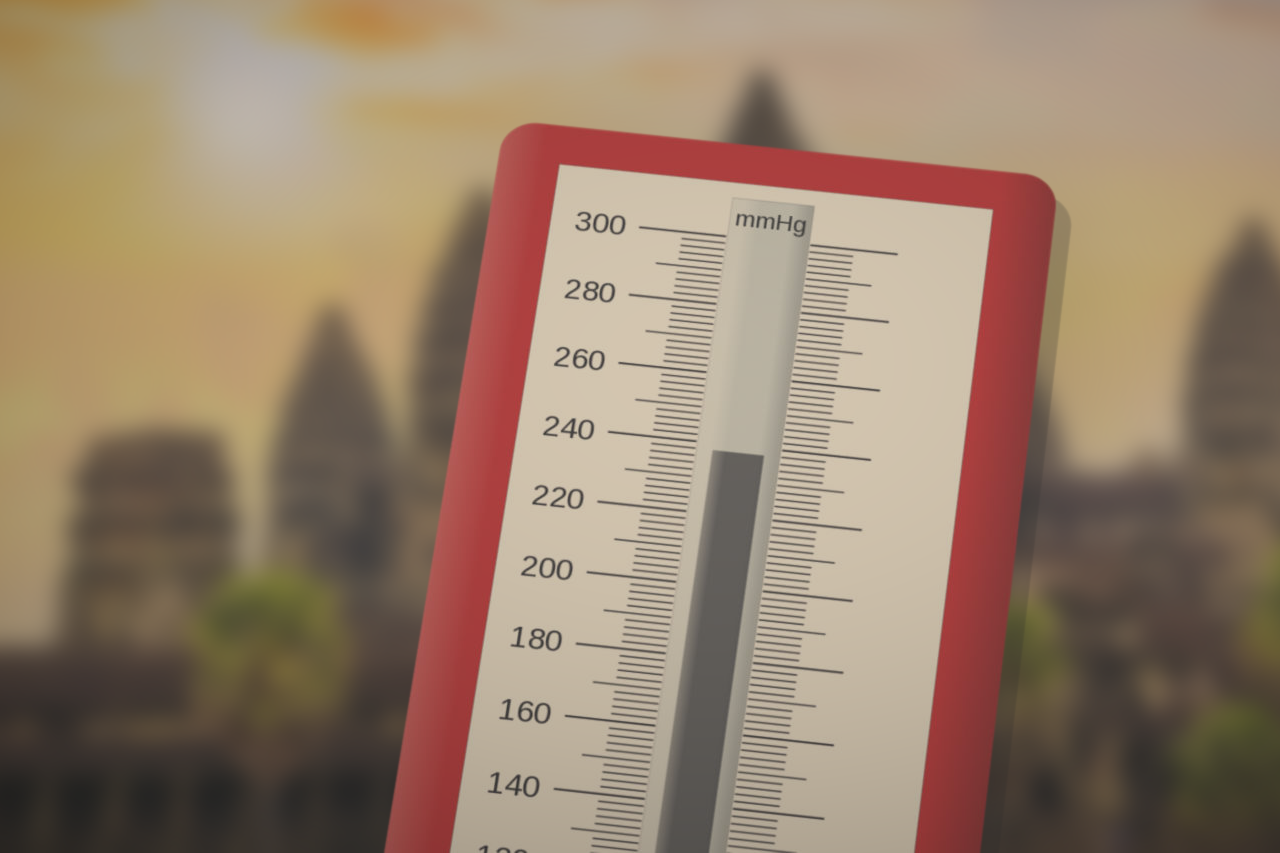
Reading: {"value": 238, "unit": "mmHg"}
